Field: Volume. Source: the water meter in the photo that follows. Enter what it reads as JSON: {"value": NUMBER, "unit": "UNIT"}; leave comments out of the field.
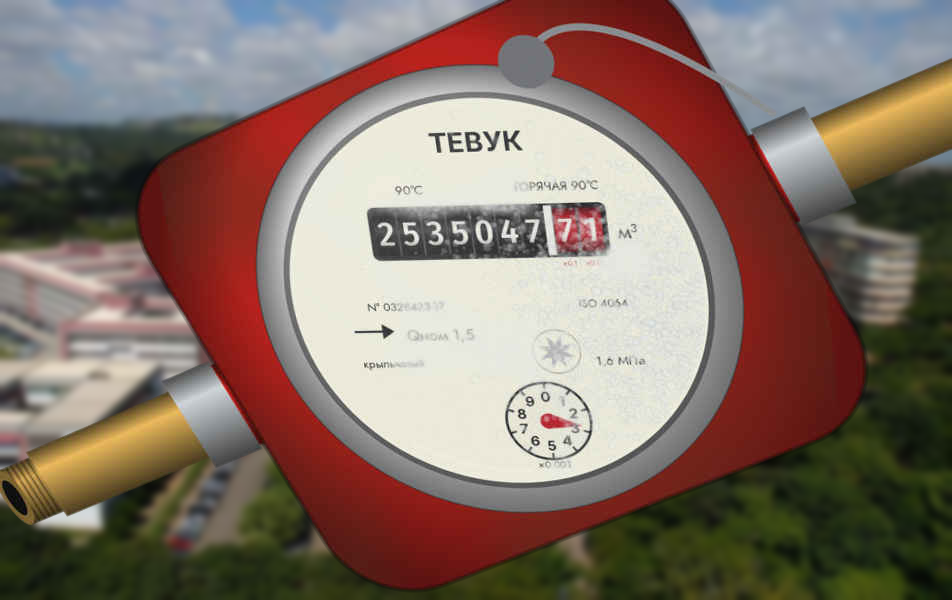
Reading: {"value": 2535047.712, "unit": "m³"}
